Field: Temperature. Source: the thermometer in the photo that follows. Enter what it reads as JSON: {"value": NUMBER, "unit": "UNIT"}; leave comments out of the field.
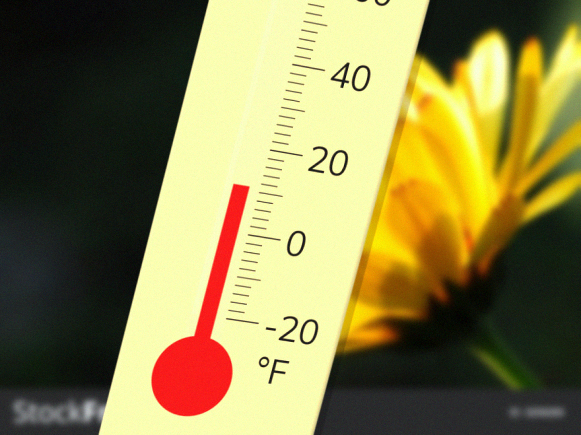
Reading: {"value": 11, "unit": "°F"}
